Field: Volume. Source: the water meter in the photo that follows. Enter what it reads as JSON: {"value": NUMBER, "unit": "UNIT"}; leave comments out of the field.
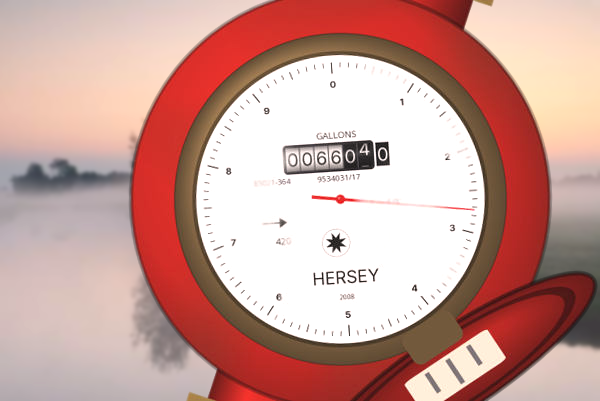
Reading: {"value": 66042.7, "unit": "gal"}
